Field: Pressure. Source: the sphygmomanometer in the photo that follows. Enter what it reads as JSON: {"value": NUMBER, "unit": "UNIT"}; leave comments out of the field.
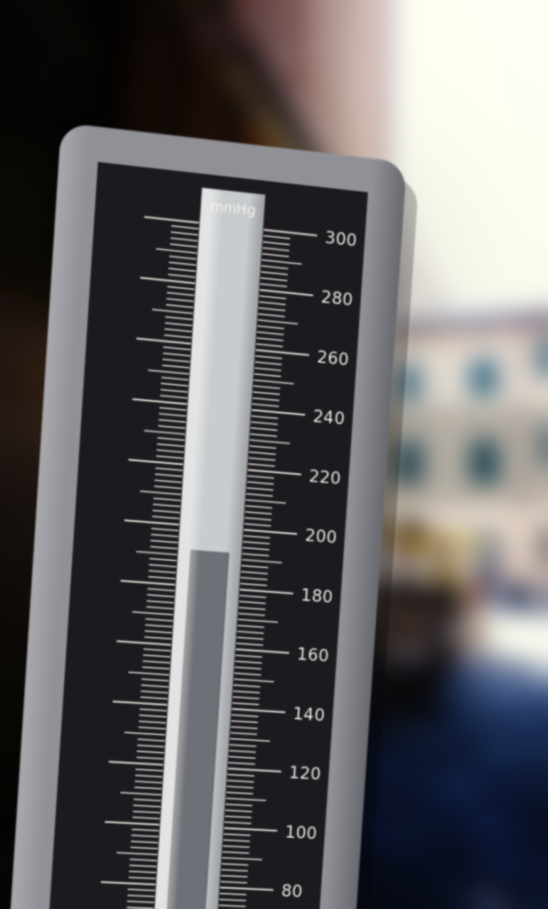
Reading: {"value": 192, "unit": "mmHg"}
